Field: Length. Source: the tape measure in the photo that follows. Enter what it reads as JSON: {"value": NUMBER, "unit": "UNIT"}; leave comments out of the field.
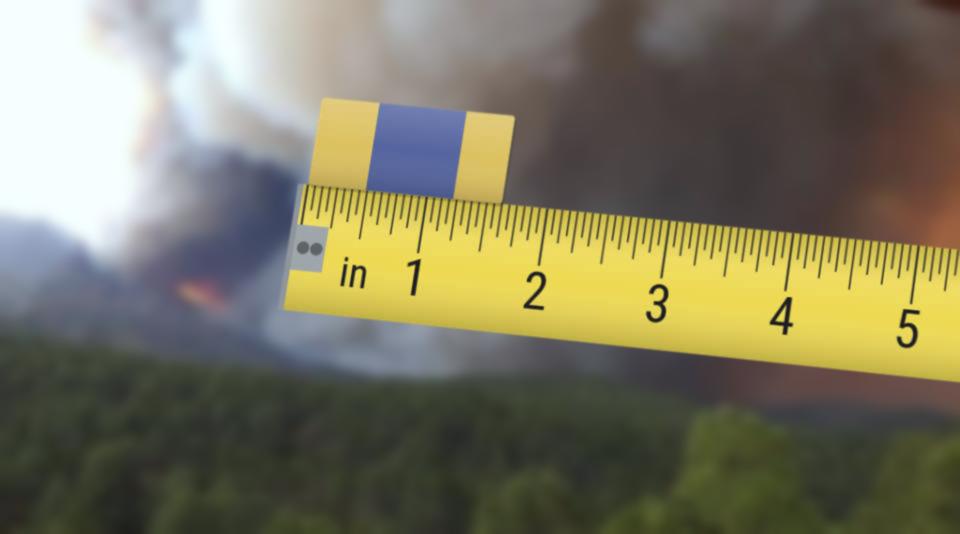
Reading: {"value": 1.625, "unit": "in"}
